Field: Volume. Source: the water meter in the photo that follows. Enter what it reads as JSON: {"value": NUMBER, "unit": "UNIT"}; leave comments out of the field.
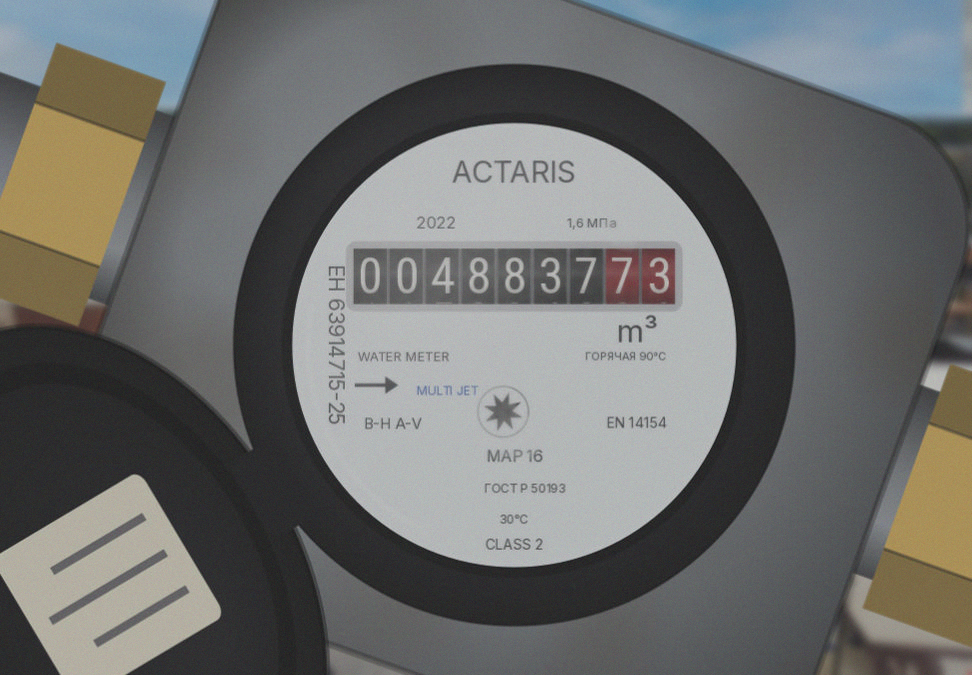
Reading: {"value": 48837.73, "unit": "m³"}
